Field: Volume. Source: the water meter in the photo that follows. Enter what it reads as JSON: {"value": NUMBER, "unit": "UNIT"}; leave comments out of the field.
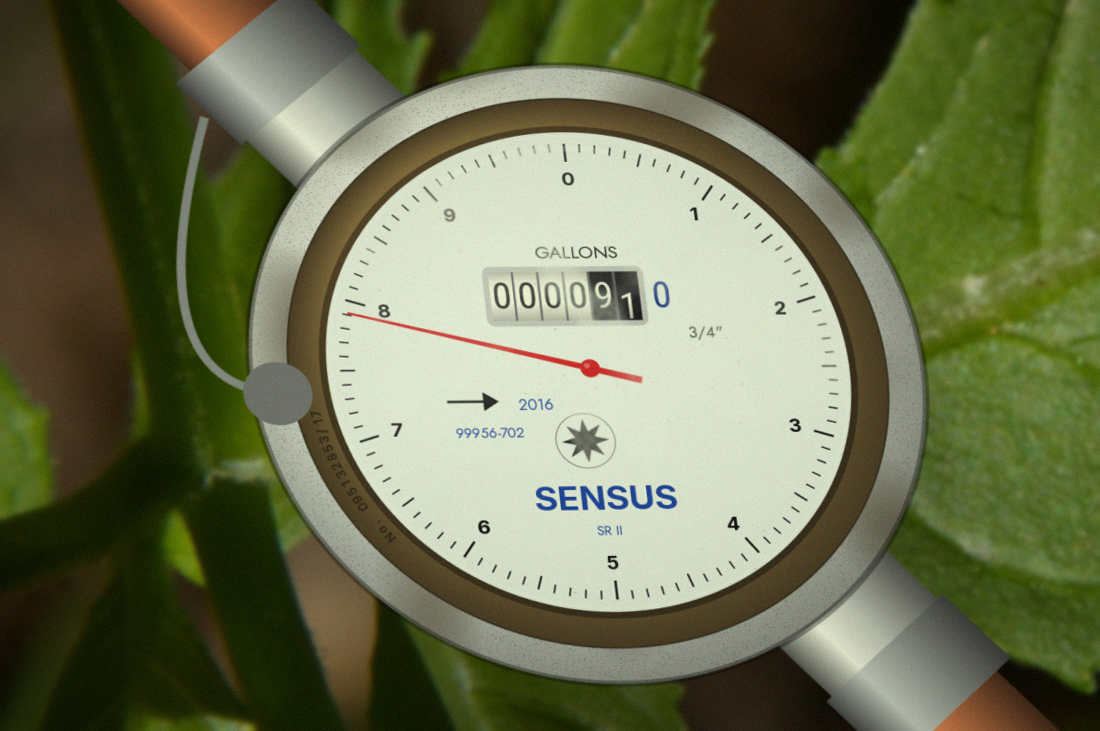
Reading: {"value": 907.9, "unit": "gal"}
